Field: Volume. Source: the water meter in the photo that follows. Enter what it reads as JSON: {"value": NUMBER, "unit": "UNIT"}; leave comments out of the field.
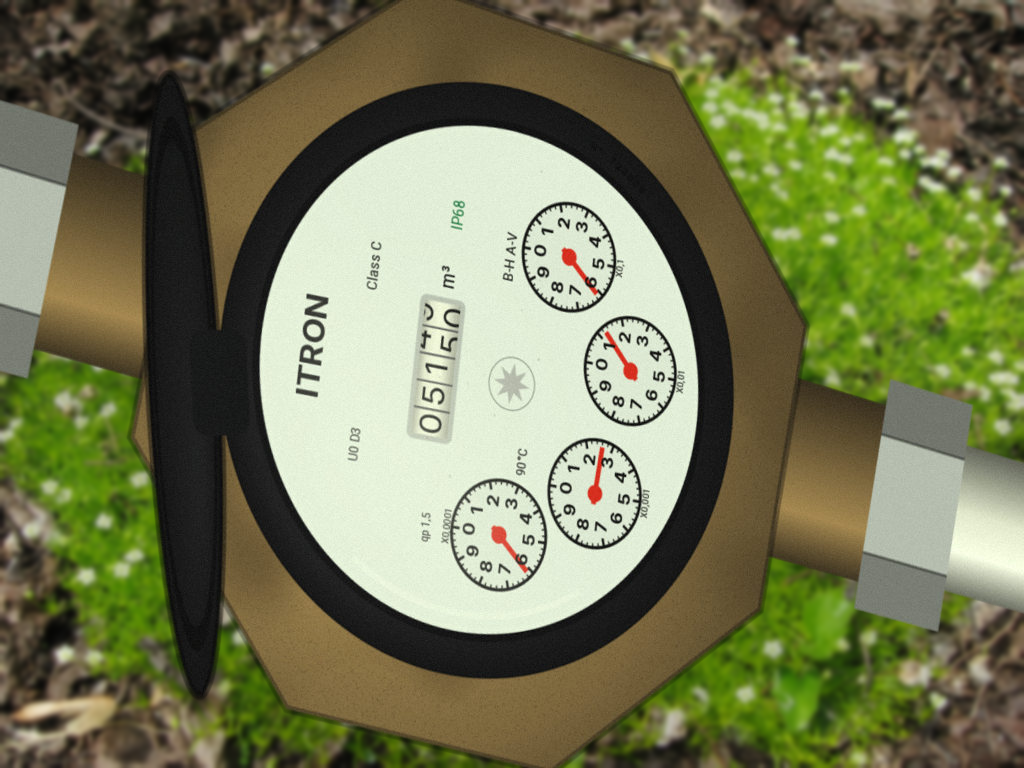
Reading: {"value": 5149.6126, "unit": "m³"}
